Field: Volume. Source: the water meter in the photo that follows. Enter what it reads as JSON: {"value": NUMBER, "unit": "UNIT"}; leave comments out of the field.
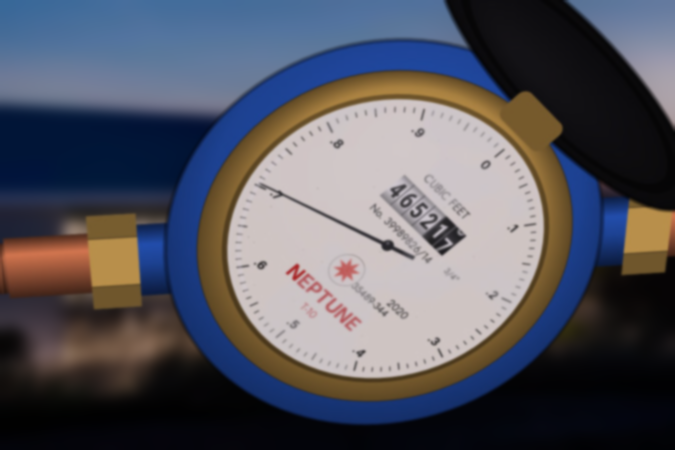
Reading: {"value": 465216.70, "unit": "ft³"}
